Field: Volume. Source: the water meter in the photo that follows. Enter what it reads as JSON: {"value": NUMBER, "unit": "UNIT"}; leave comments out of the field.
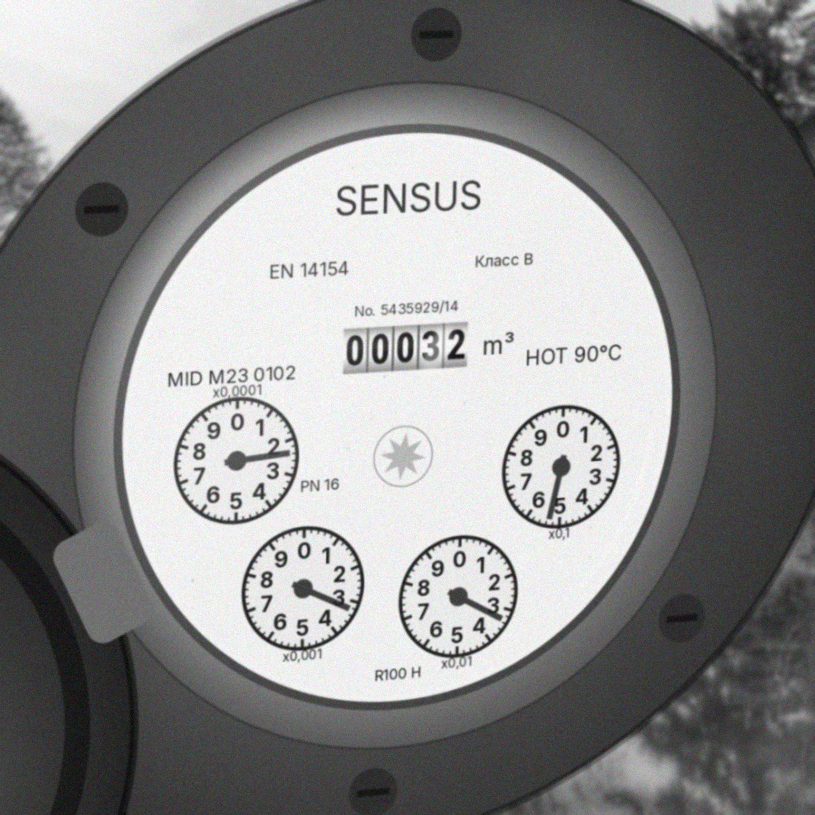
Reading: {"value": 32.5332, "unit": "m³"}
